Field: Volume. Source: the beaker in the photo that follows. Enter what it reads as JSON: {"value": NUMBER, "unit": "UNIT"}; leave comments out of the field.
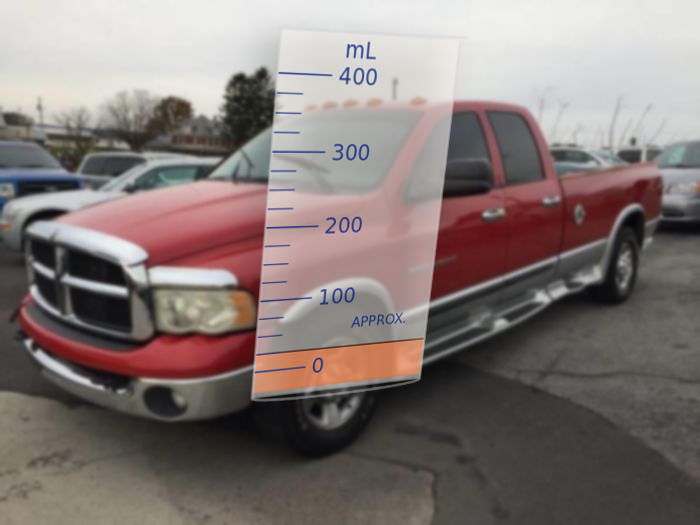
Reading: {"value": 25, "unit": "mL"}
